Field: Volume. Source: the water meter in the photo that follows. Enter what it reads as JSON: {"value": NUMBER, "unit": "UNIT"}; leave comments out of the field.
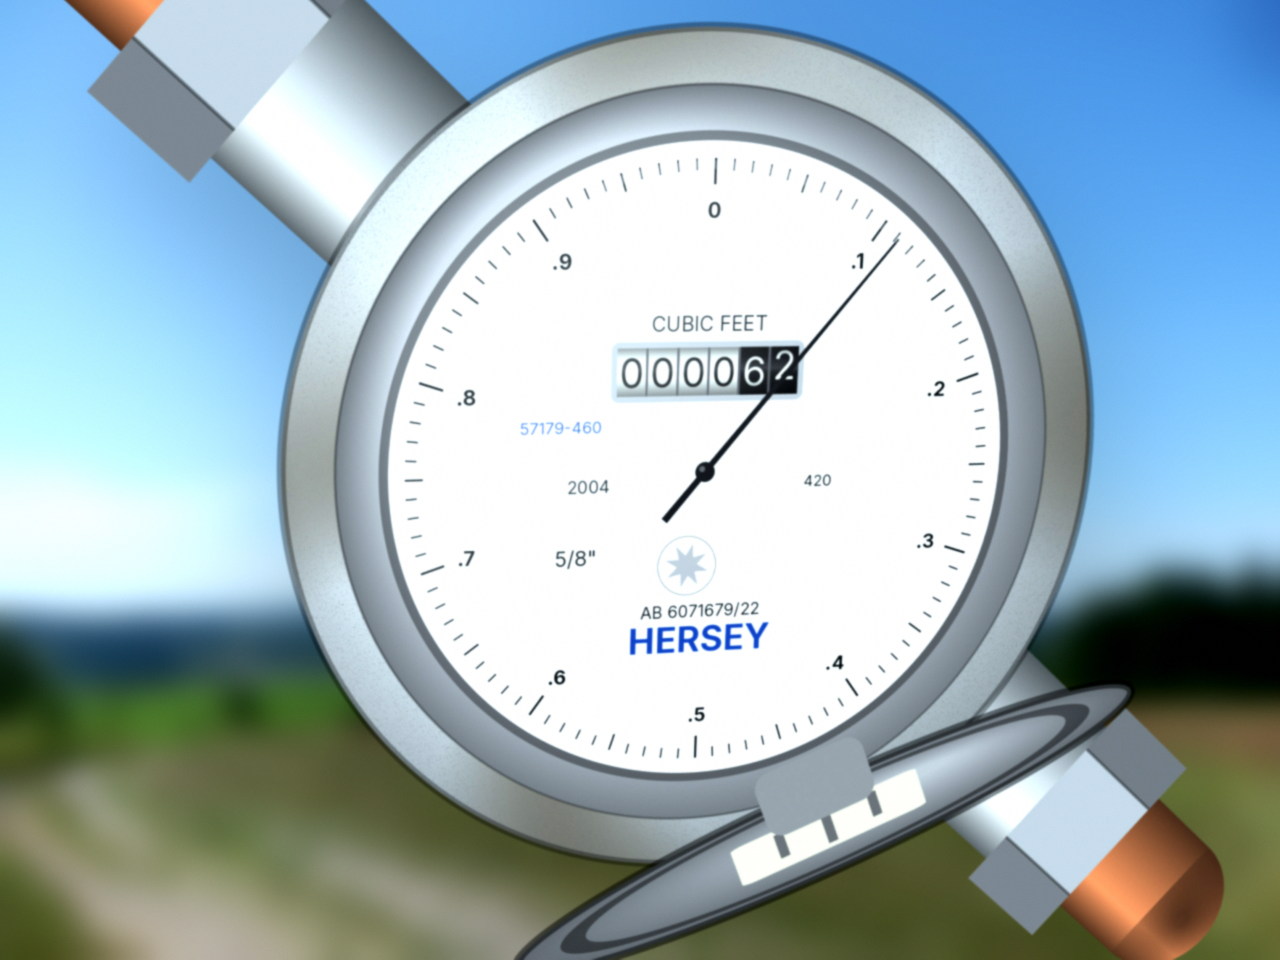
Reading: {"value": 62.11, "unit": "ft³"}
